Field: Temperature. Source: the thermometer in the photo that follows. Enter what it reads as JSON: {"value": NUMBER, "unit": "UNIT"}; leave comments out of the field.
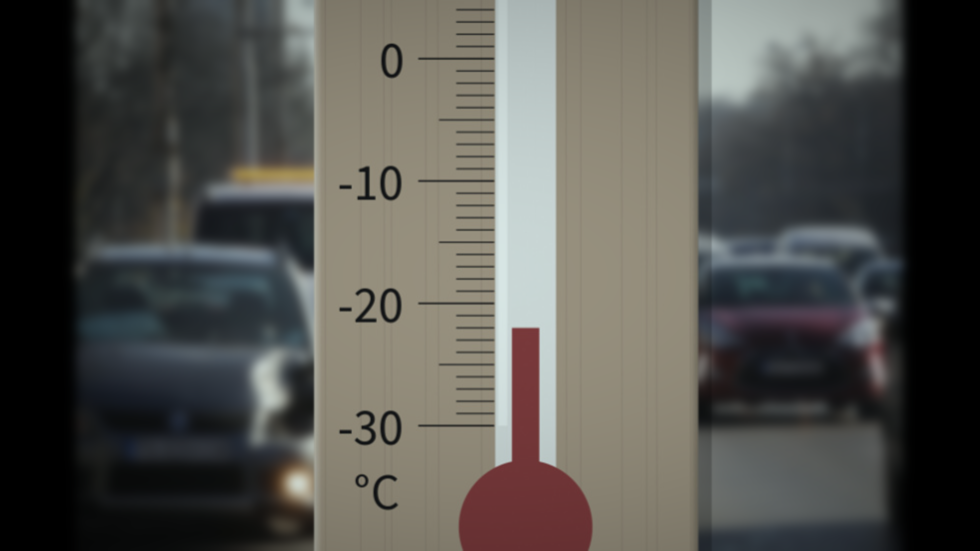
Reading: {"value": -22, "unit": "°C"}
